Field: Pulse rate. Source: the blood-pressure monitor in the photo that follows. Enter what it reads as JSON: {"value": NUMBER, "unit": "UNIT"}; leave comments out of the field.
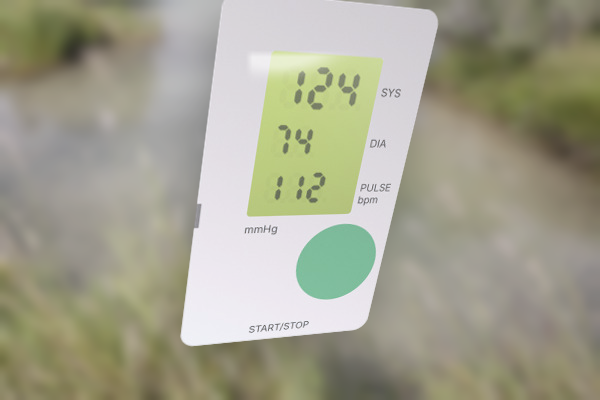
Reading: {"value": 112, "unit": "bpm"}
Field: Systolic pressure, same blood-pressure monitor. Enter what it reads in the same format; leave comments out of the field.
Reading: {"value": 124, "unit": "mmHg"}
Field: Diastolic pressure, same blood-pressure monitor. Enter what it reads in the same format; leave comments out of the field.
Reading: {"value": 74, "unit": "mmHg"}
